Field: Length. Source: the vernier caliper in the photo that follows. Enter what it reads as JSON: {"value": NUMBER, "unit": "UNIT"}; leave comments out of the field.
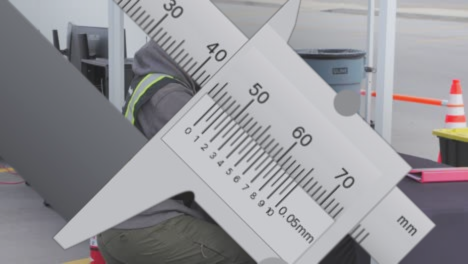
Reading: {"value": 46.0, "unit": "mm"}
